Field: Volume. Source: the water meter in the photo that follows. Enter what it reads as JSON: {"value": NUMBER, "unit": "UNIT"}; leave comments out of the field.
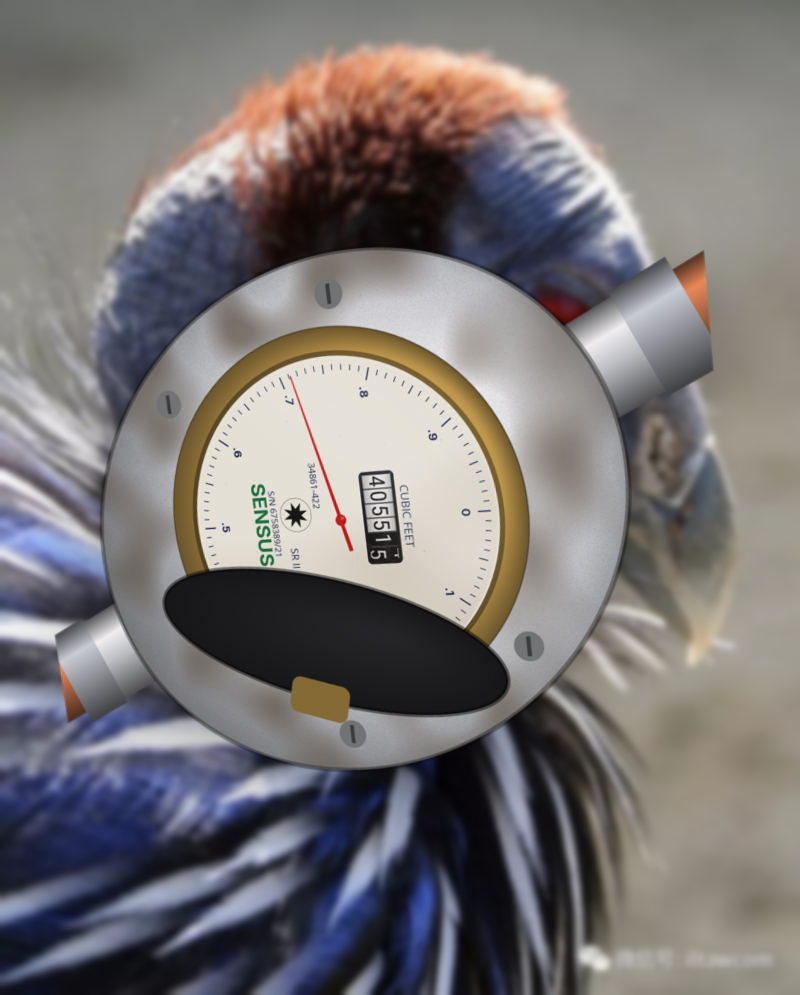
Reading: {"value": 405514.71, "unit": "ft³"}
